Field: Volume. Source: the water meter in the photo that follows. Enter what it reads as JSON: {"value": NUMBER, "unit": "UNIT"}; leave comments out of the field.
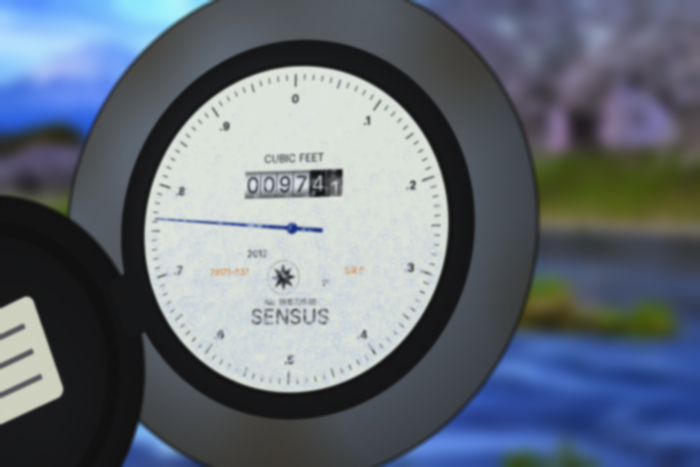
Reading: {"value": 9740.76, "unit": "ft³"}
